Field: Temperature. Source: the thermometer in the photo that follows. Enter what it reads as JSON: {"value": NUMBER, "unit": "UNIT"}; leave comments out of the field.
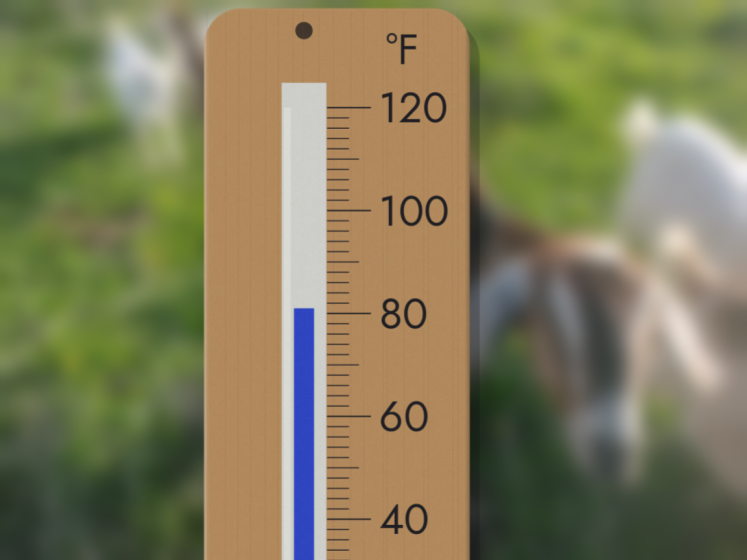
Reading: {"value": 81, "unit": "°F"}
